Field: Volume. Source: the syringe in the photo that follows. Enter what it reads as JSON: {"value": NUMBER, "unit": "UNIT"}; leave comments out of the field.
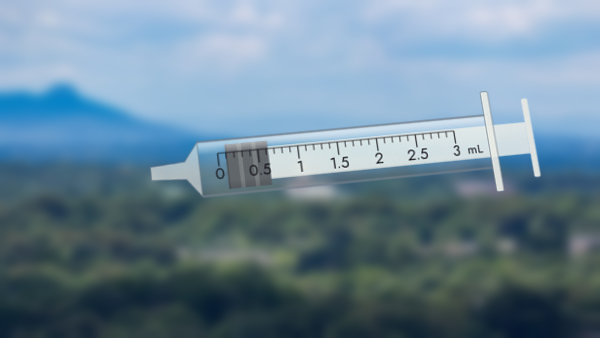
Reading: {"value": 0.1, "unit": "mL"}
